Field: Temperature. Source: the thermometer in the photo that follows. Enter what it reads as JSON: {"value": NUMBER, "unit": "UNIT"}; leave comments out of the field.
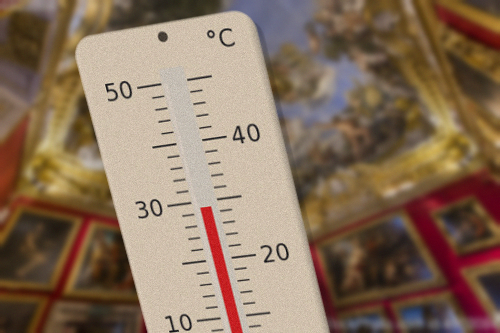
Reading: {"value": 29, "unit": "°C"}
